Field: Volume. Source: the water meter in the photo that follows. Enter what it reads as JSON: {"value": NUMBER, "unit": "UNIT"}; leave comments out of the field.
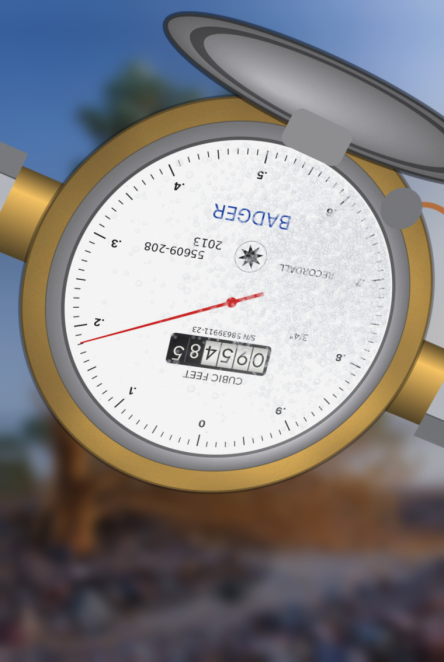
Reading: {"value": 95485.18, "unit": "ft³"}
